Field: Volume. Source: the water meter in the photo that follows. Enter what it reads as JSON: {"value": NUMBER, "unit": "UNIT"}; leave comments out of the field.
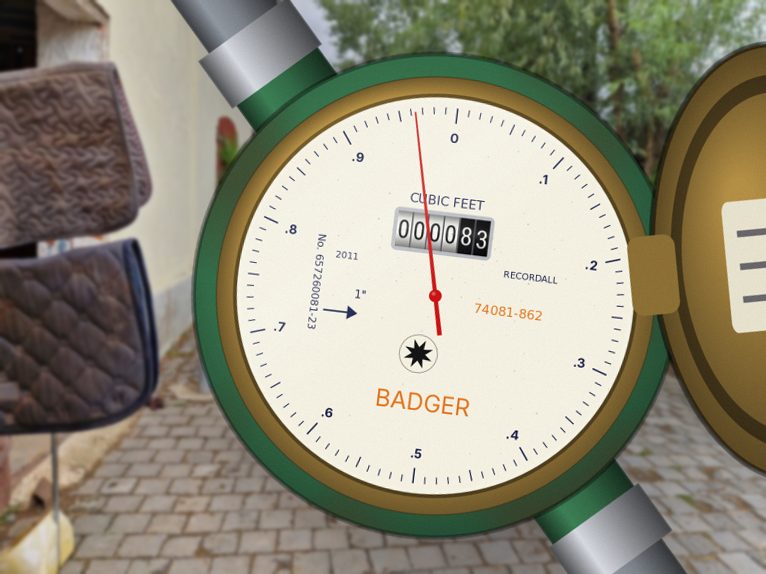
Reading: {"value": 82.96, "unit": "ft³"}
